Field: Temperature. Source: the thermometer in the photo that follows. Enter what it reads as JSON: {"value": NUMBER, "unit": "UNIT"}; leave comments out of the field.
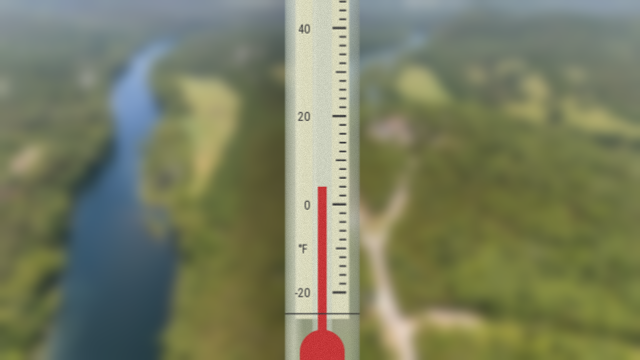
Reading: {"value": 4, "unit": "°F"}
